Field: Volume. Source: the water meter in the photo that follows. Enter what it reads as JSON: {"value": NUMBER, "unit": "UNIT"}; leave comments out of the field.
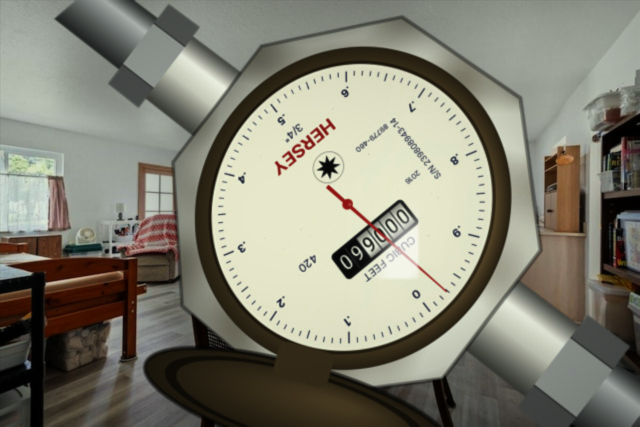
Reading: {"value": 659.97, "unit": "ft³"}
